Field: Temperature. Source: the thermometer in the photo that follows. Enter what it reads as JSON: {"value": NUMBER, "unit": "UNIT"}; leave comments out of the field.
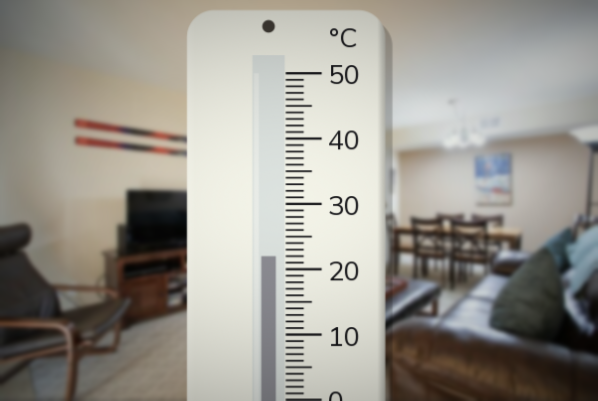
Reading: {"value": 22, "unit": "°C"}
